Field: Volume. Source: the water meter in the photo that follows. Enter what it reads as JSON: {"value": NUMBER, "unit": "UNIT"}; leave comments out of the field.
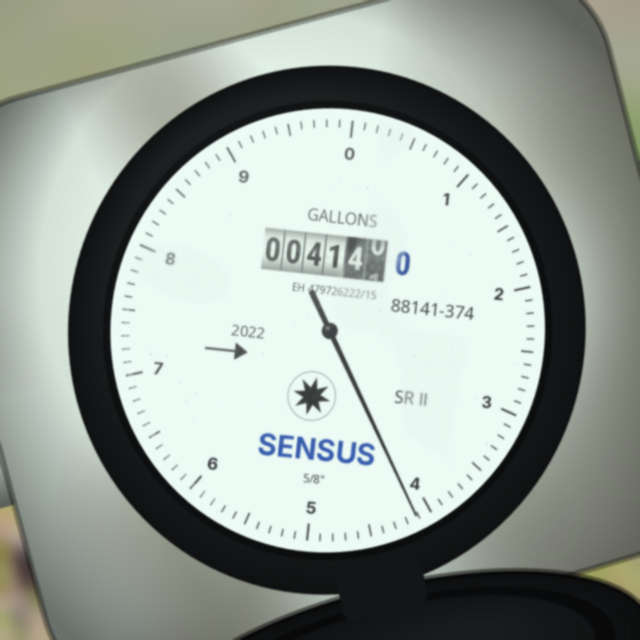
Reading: {"value": 41404.1, "unit": "gal"}
